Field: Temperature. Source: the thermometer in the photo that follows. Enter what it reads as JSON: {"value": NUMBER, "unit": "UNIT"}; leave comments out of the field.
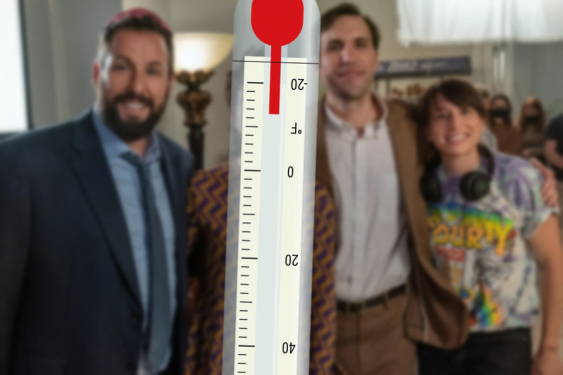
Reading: {"value": -13, "unit": "°F"}
